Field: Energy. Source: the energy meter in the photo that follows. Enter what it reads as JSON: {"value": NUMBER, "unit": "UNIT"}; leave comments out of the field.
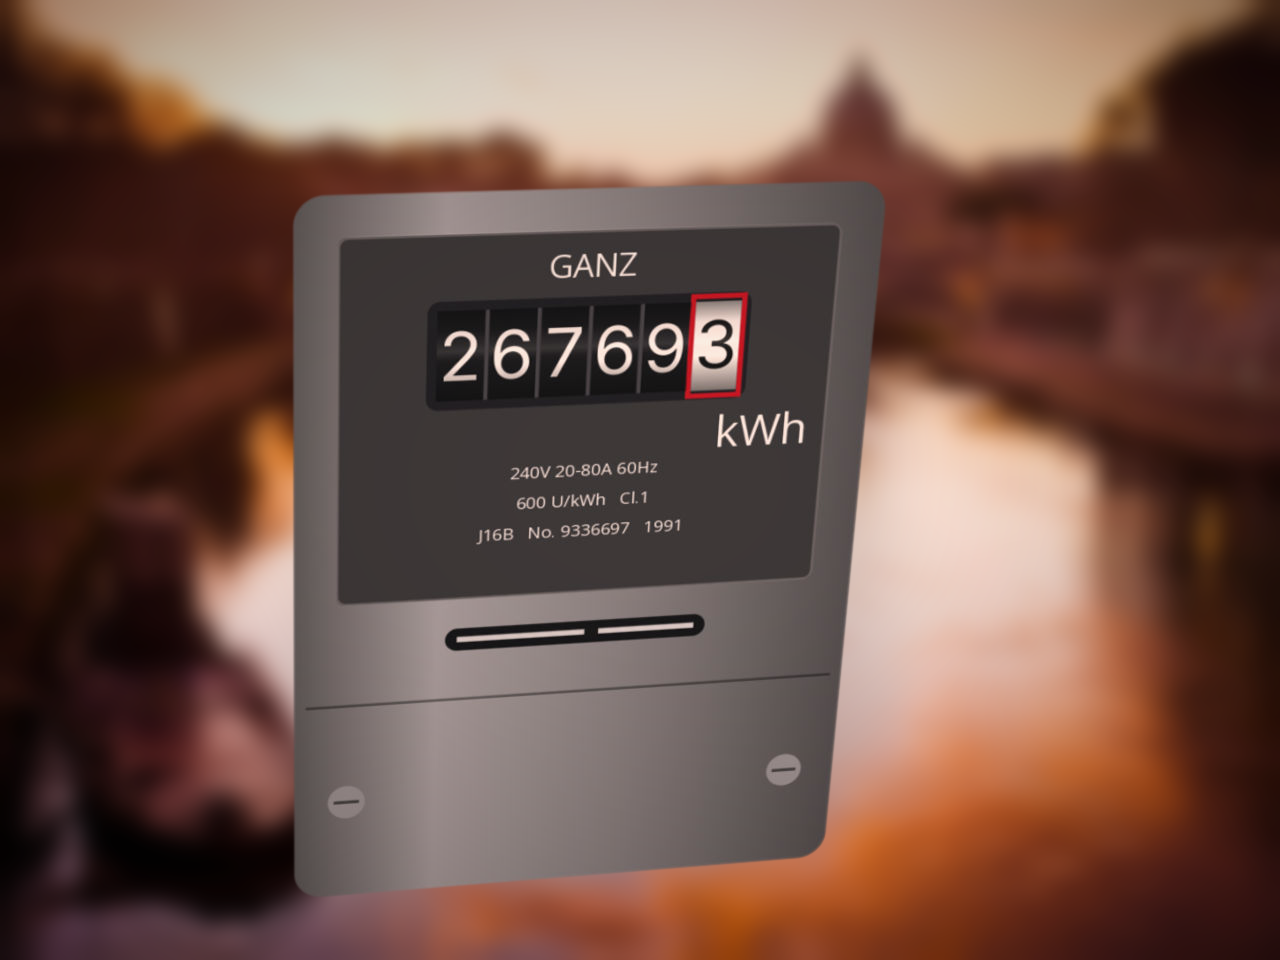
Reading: {"value": 26769.3, "unit": "kWh"}
